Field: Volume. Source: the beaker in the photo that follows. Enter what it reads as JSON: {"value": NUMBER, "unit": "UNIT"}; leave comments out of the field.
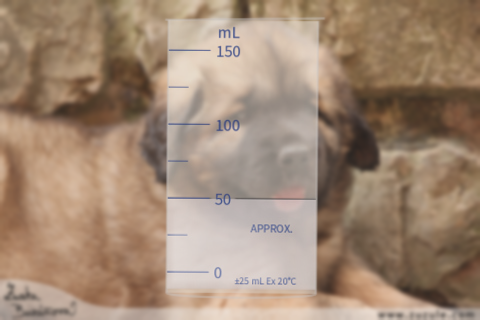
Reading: {"value": 50, "unit": "mL"}
